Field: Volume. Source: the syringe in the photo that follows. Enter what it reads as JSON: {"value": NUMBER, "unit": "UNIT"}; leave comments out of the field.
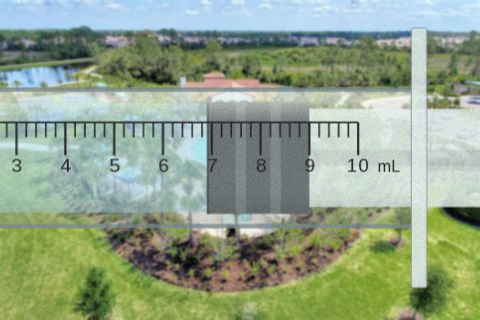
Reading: {"value": 6.9, "unit": "mL"}
